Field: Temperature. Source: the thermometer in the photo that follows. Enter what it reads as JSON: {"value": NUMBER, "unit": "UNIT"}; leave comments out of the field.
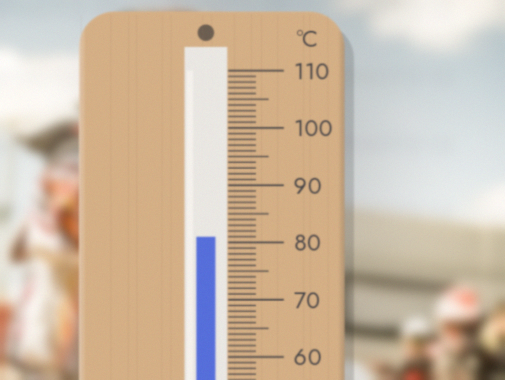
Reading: {"value": 81, "unit": "°C"}
